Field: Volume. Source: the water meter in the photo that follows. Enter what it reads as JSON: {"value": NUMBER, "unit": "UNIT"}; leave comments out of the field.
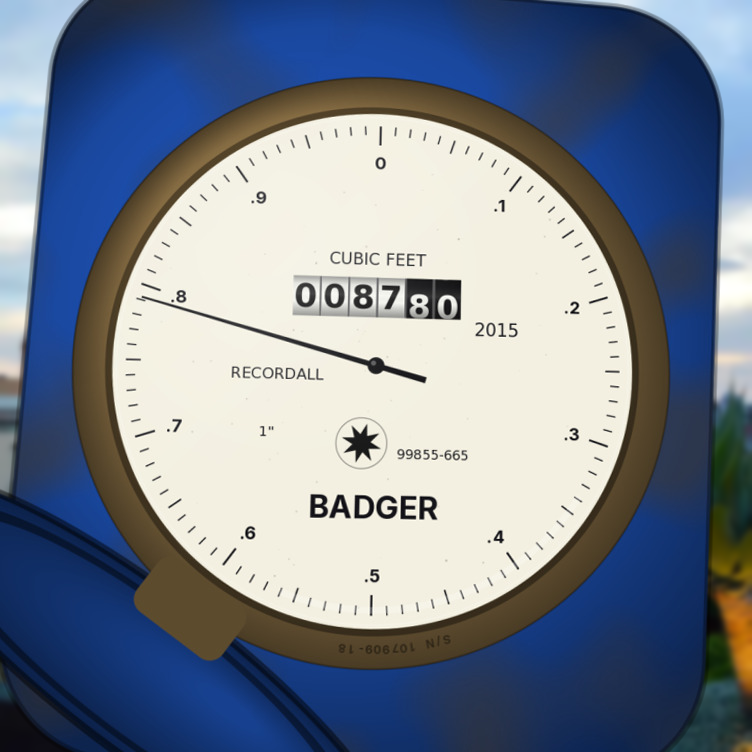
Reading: {"value": 8779.79, "unit": "ft³"}
